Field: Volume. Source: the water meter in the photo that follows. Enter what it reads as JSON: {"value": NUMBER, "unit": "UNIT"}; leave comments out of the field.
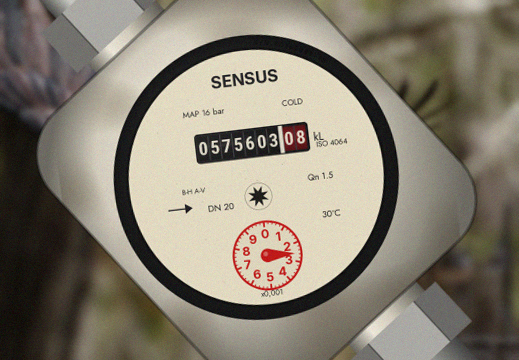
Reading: {"value": 575603.082, "unit": "kL"}
